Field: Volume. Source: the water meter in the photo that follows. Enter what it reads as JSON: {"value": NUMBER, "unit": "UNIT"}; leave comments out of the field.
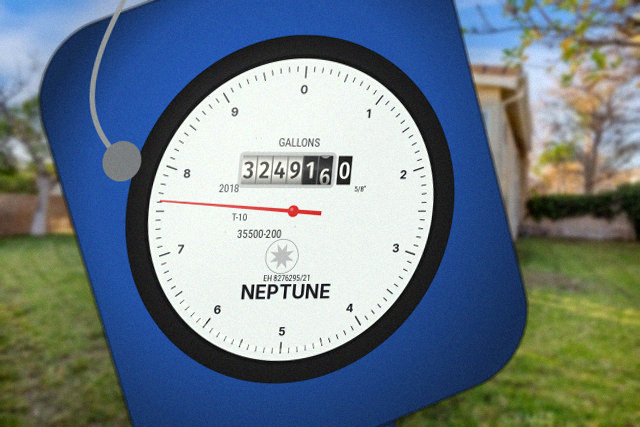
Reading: {"value": 3249157.6, "unit": "gal"}
